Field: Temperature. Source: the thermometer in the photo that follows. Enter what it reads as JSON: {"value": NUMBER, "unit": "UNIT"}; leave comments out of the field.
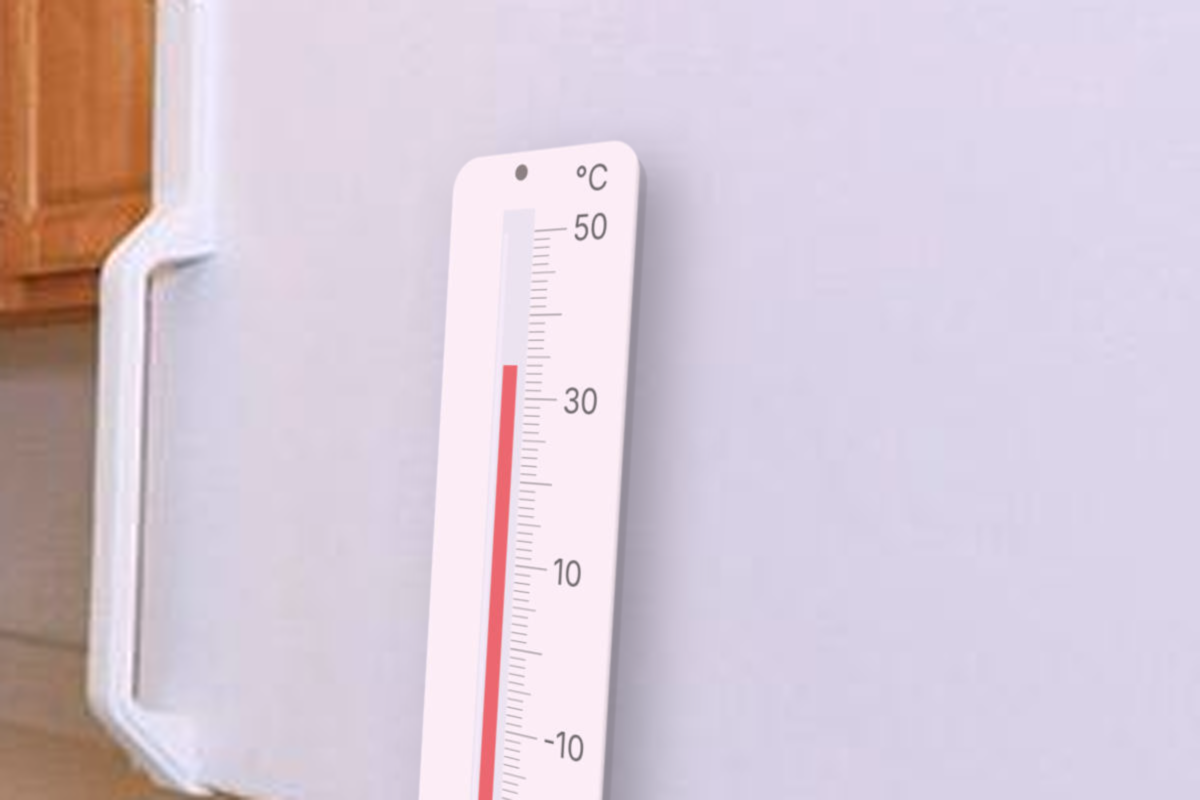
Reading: {"value": 34, "unit": "°C"}
